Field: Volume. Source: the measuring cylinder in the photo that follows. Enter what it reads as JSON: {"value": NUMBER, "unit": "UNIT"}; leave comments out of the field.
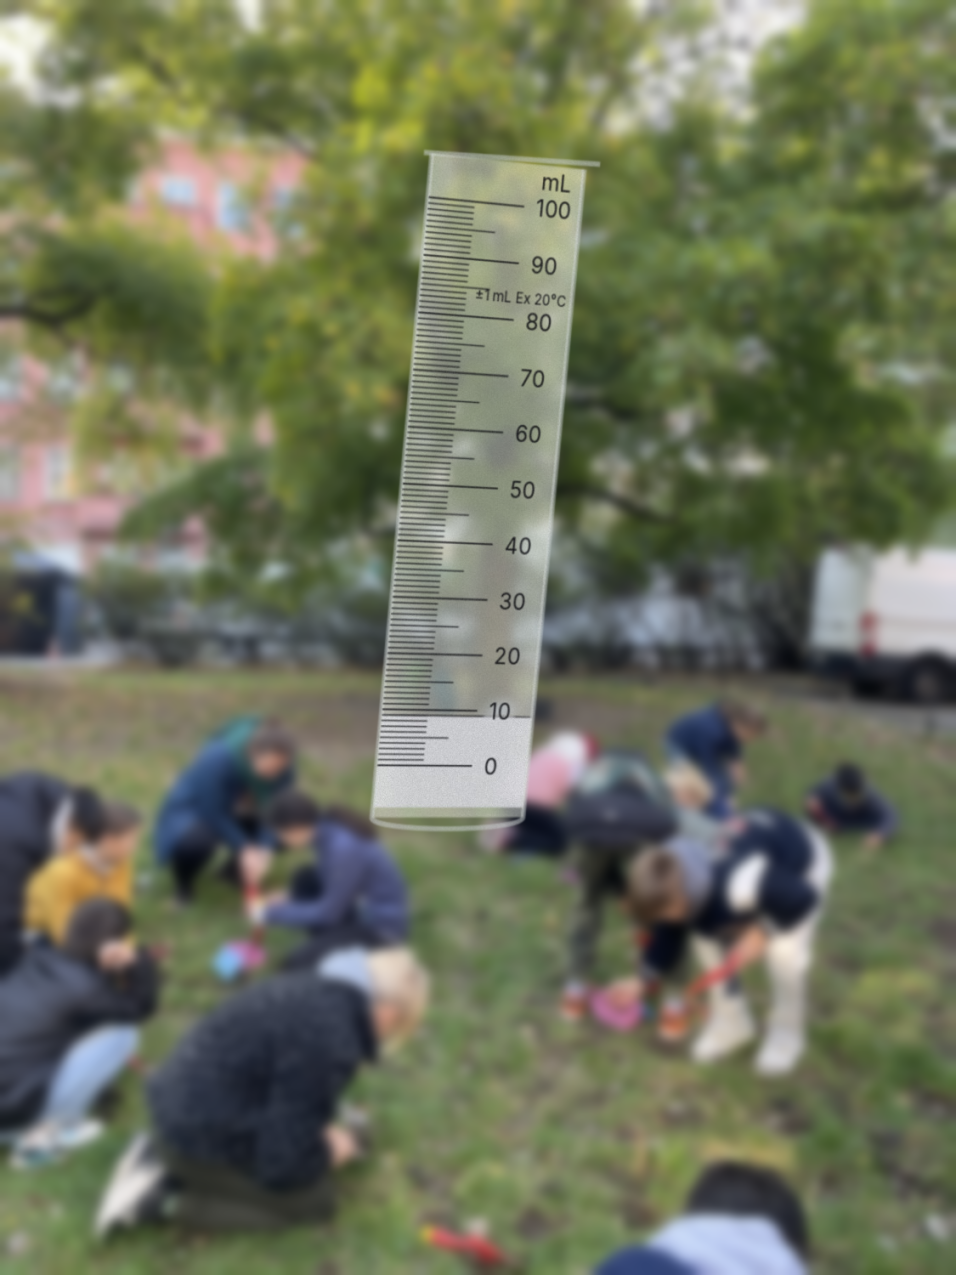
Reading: {"value": 9, "unit": "mL"}
